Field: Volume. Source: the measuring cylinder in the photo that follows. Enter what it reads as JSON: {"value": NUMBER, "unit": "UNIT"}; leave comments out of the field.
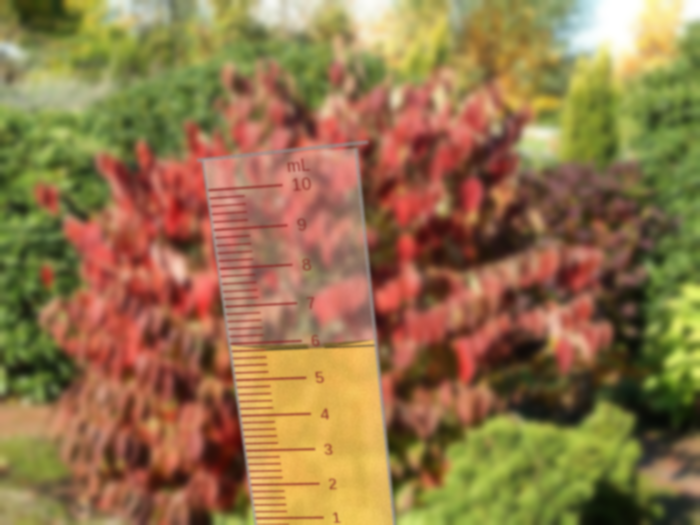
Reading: {"value": 5.8, "unit": "mL"}
